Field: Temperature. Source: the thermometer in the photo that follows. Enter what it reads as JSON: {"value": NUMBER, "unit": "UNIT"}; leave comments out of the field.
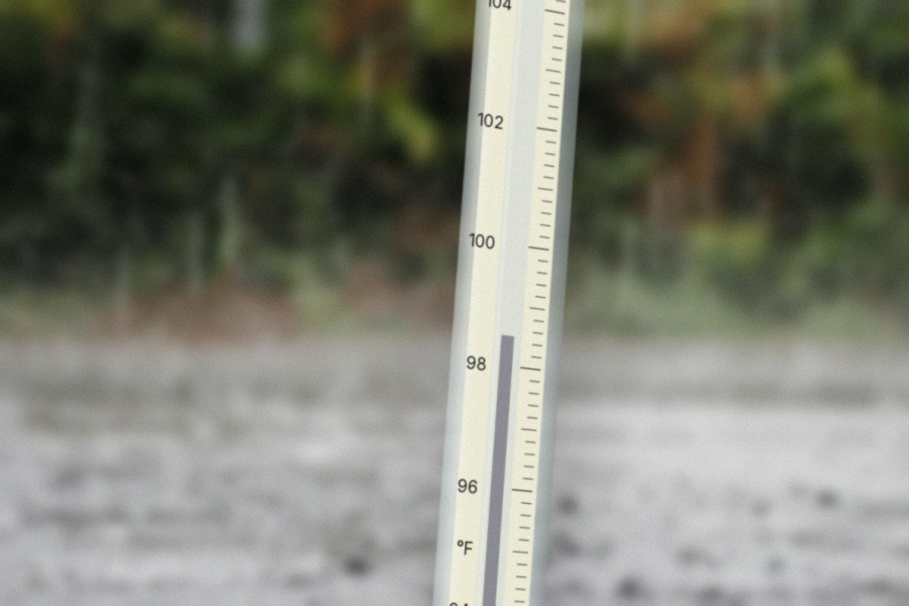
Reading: {"value": 98.5, "unit": "°F"}
